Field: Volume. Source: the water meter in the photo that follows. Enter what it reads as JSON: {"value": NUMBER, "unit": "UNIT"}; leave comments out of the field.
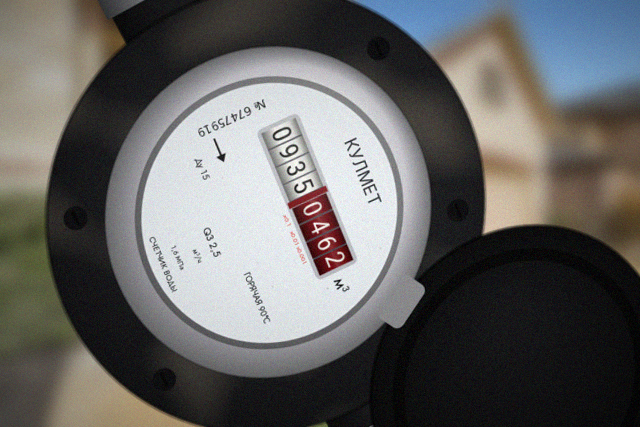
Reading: {"value": 935.0462, "unit": "m³"}
